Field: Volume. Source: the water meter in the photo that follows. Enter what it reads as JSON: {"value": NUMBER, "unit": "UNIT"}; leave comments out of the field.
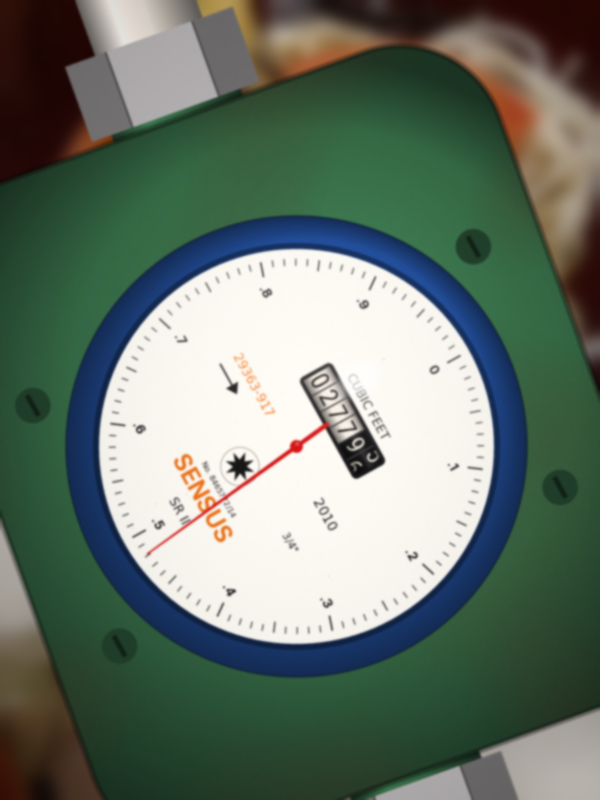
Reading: {"value": 27795.48, "unit": "ft³"}
